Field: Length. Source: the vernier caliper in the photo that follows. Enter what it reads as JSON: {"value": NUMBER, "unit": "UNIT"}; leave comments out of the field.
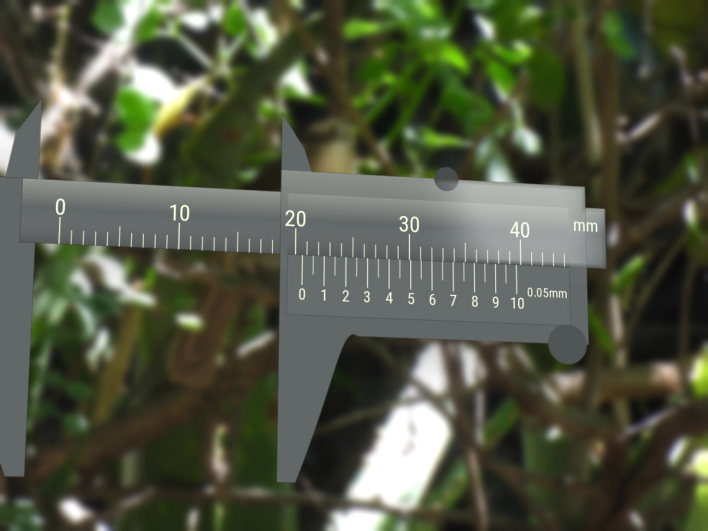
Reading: {"value": 20.6, "unit": "mm"}
